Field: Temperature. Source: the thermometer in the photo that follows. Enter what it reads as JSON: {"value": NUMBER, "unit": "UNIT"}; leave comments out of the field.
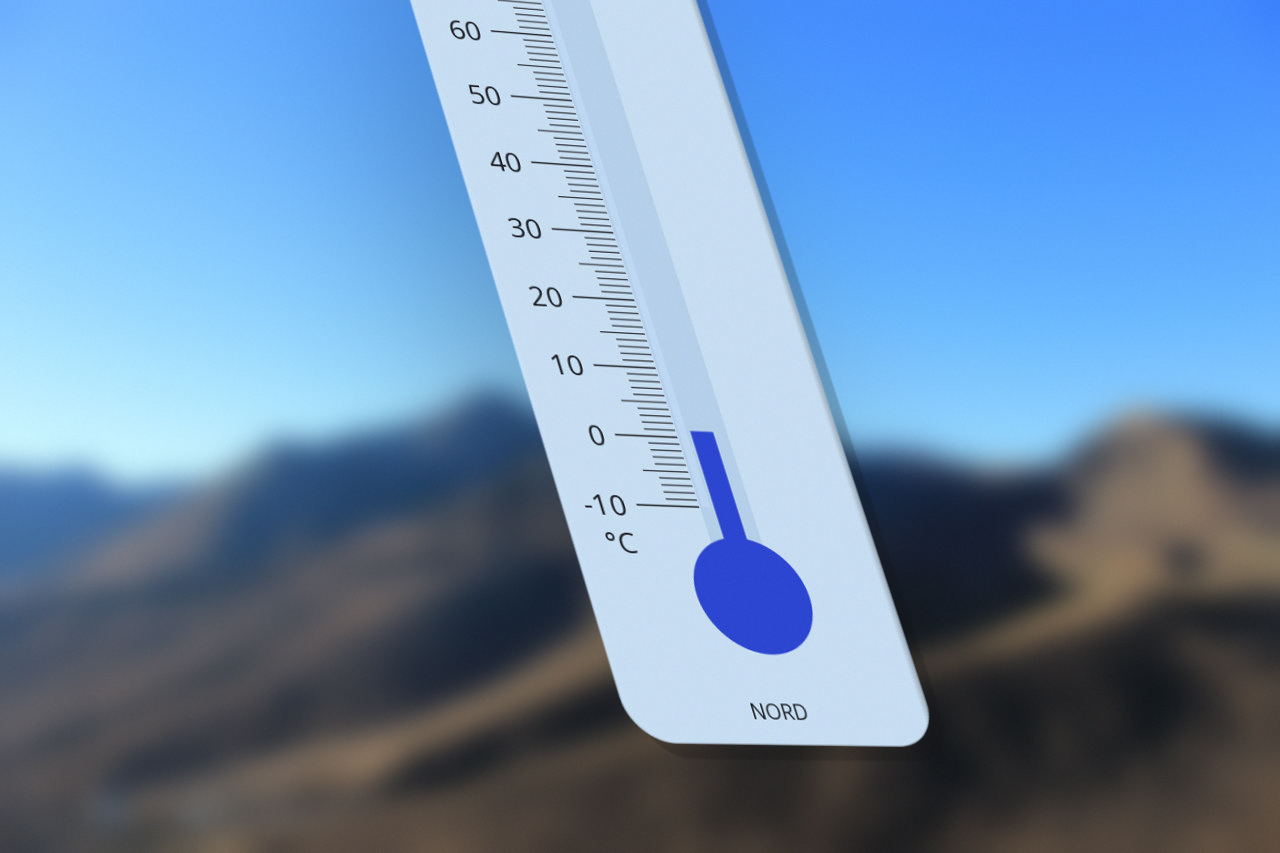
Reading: {"value": 1, "unit": "°C"}
